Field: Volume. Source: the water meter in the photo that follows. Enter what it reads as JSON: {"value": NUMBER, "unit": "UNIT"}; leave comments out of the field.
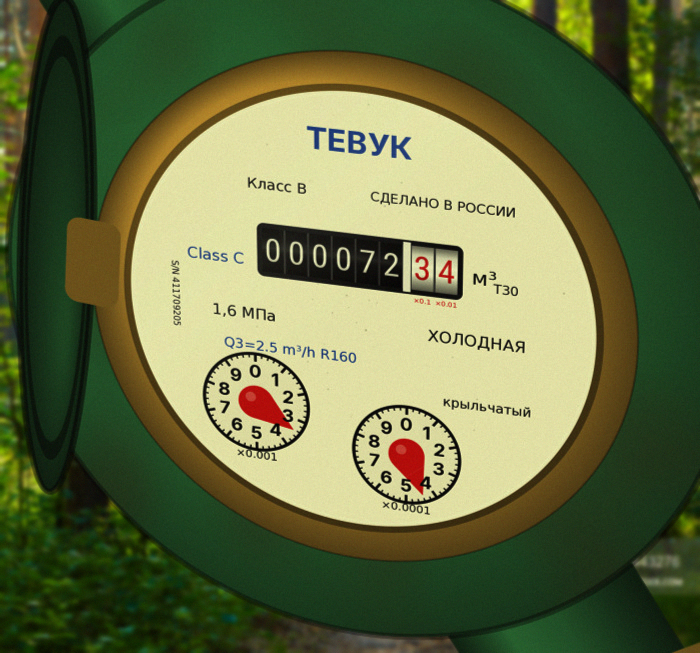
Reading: {"value": 72.3434, "unit": "m³"}
